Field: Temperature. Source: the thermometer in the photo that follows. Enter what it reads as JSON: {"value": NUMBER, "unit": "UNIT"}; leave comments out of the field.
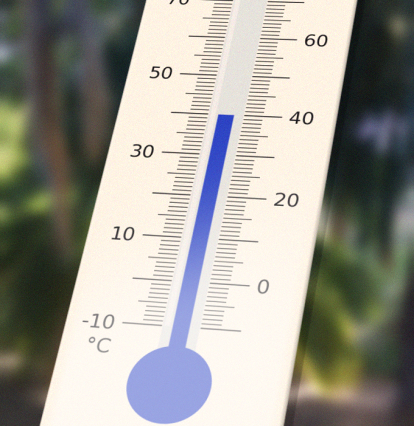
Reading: {"value": 40, "unit": "°C"}
